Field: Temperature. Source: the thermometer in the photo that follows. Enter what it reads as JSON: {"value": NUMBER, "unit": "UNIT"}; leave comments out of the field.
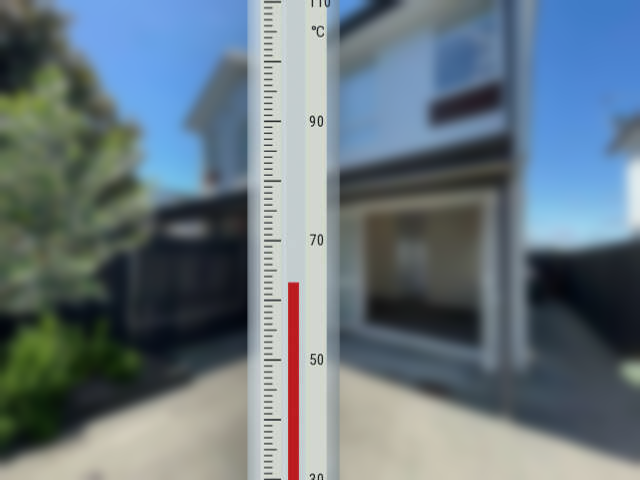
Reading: {"value": 63, "unit": "°C"}
